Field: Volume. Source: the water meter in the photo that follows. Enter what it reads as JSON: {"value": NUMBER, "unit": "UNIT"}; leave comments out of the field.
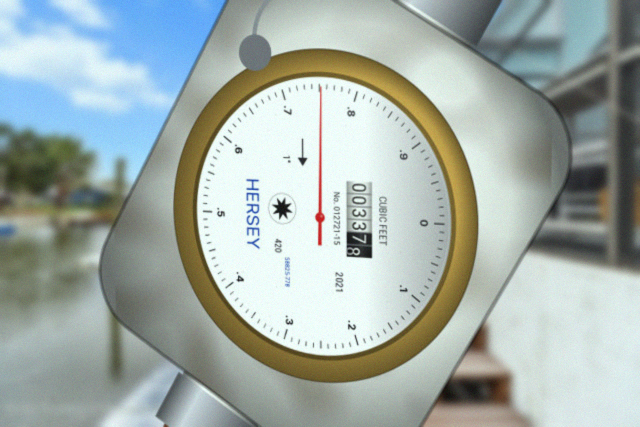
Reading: {"value": 3377.75, "unit": "ft³"}
